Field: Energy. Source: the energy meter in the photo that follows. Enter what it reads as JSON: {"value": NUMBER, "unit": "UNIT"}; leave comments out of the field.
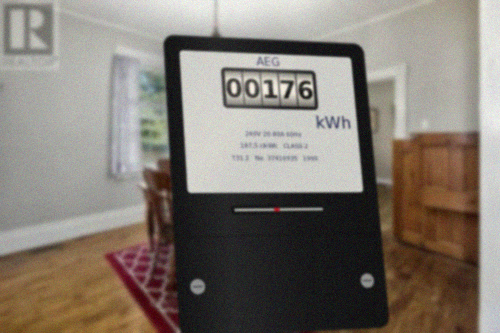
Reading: {"value": 176, "unit": "kWh"}
